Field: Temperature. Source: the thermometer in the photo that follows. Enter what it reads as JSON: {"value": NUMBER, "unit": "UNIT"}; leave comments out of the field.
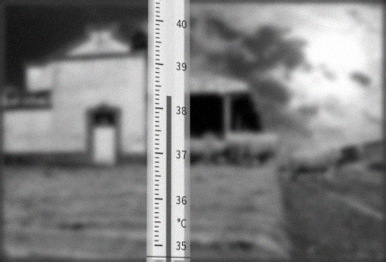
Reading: {"value": 38.3, "unit": "°C"}
